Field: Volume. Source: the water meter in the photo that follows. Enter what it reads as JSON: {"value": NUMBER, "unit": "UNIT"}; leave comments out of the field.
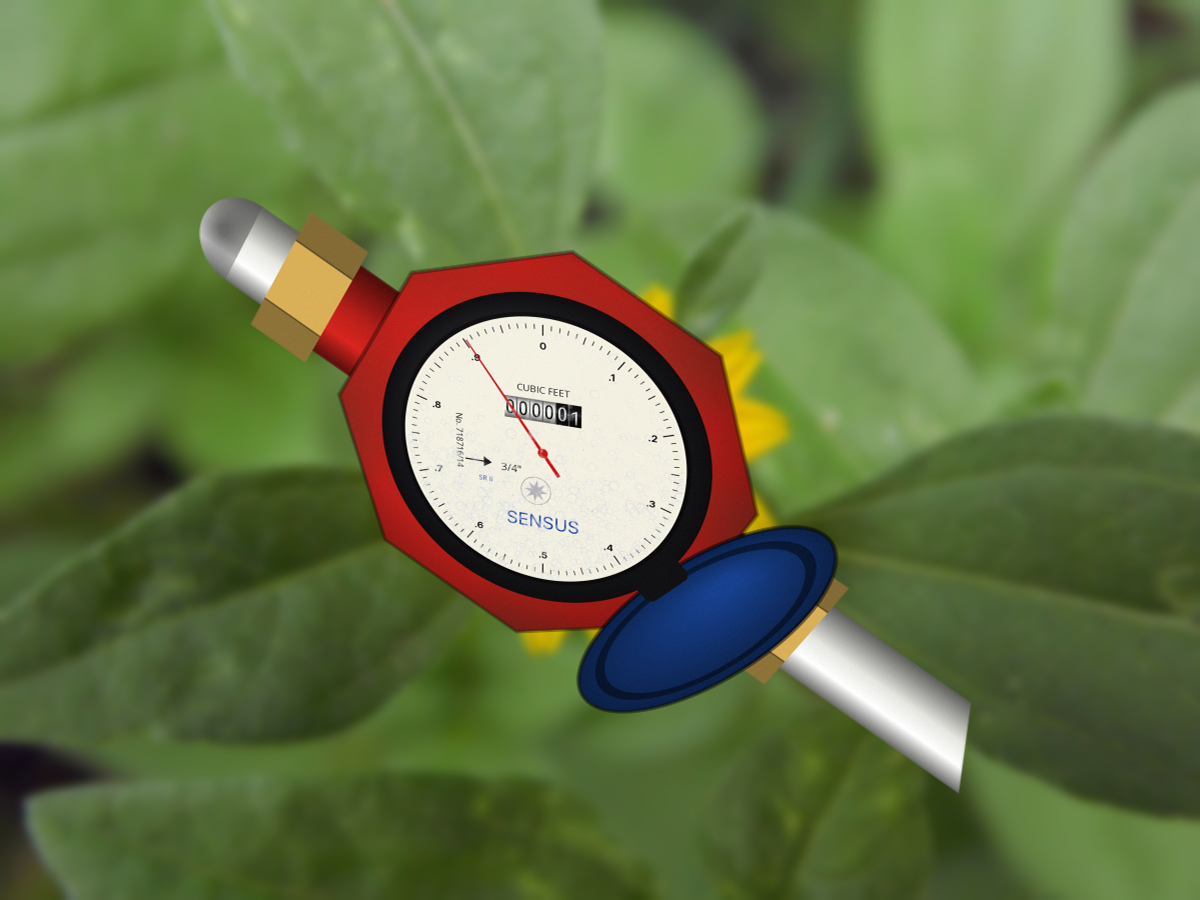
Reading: {"value": 0.90, "unit": "ft³"}
